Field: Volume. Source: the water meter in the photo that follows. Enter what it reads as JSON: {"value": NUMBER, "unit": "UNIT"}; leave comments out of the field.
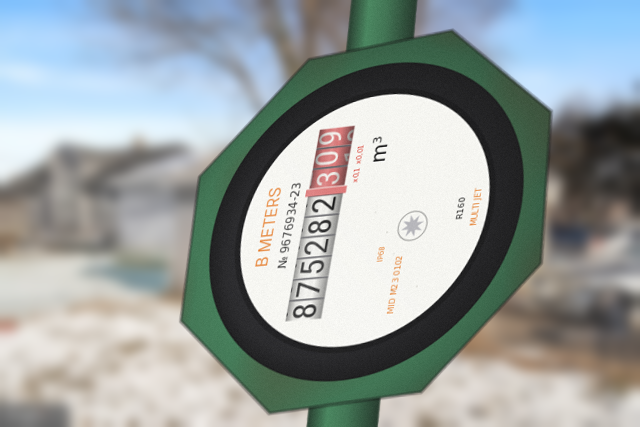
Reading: {"value": 875282.309, "unit": "m³"}
